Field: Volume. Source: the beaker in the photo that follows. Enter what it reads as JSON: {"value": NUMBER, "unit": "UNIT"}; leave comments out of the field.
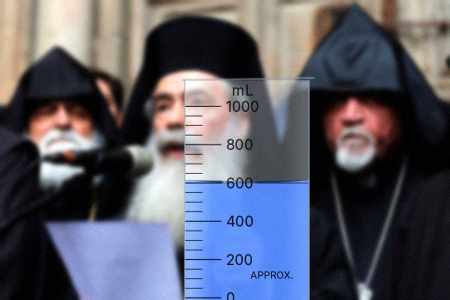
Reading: {"value": 600, "unit": "mL"}
